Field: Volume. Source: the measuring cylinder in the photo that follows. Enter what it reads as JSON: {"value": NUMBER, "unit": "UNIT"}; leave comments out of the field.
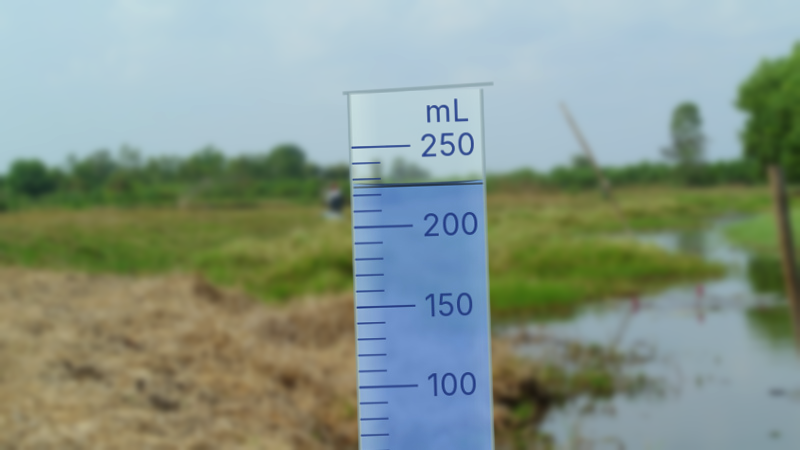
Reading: {"value": 225, "unit": "mL"}
